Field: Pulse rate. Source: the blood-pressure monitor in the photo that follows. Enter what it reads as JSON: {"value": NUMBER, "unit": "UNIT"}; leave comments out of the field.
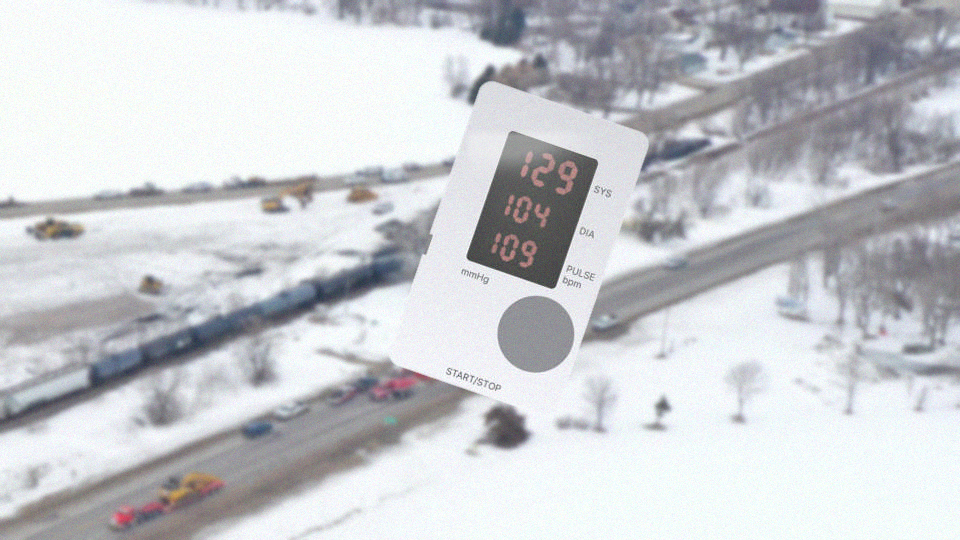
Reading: {"value": 109, "unit": "bpm"}
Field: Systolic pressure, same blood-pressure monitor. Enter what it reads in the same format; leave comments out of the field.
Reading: {"value": 129, "unit": "mmHg"}
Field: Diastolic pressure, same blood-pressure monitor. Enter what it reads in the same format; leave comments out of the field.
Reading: {"value": 104, "unit": "mmHg"}
